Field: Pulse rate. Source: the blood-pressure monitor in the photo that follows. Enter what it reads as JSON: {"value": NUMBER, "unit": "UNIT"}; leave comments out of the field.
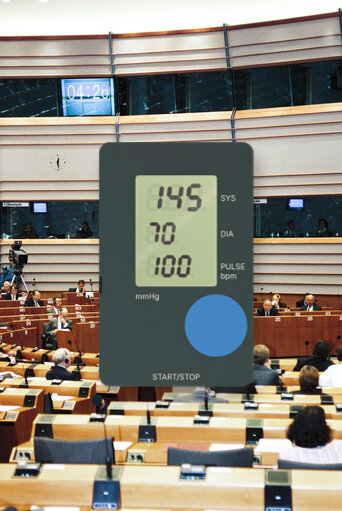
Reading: {"value": 100, "unit": "bpm"}
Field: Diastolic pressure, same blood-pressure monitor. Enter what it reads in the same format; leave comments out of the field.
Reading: {"value": 70, "unit": "mmHg"}
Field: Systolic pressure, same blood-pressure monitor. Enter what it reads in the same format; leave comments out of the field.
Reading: {"value": 145, "unit": "mmHg"}
